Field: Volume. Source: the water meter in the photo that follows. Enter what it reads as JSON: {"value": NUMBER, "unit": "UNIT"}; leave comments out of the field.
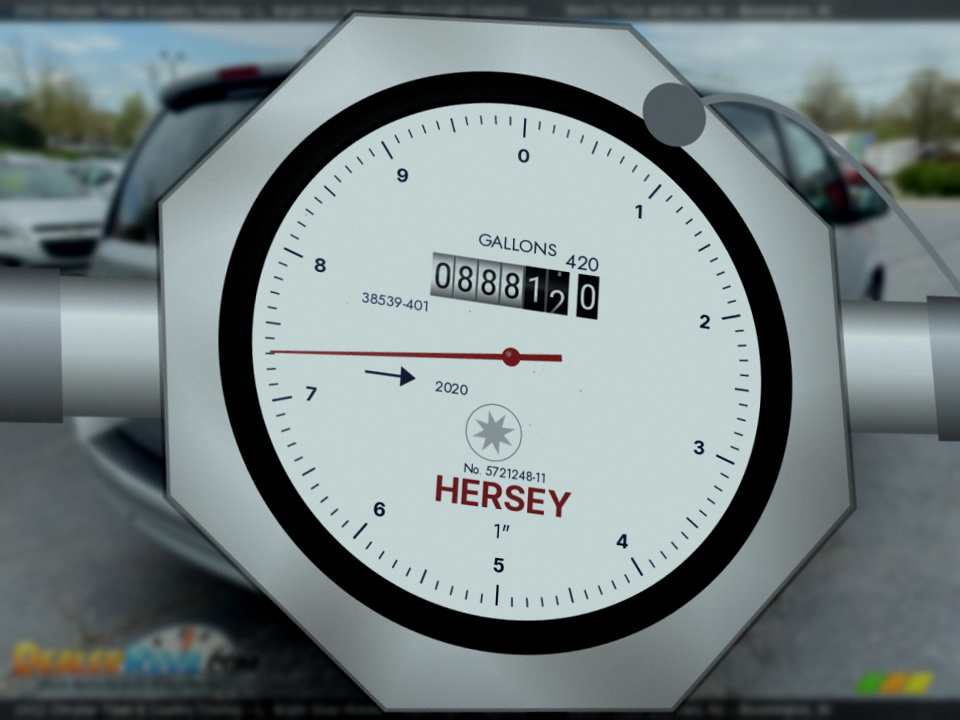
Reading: {"value": 888117.3, "unit": "gal"}
